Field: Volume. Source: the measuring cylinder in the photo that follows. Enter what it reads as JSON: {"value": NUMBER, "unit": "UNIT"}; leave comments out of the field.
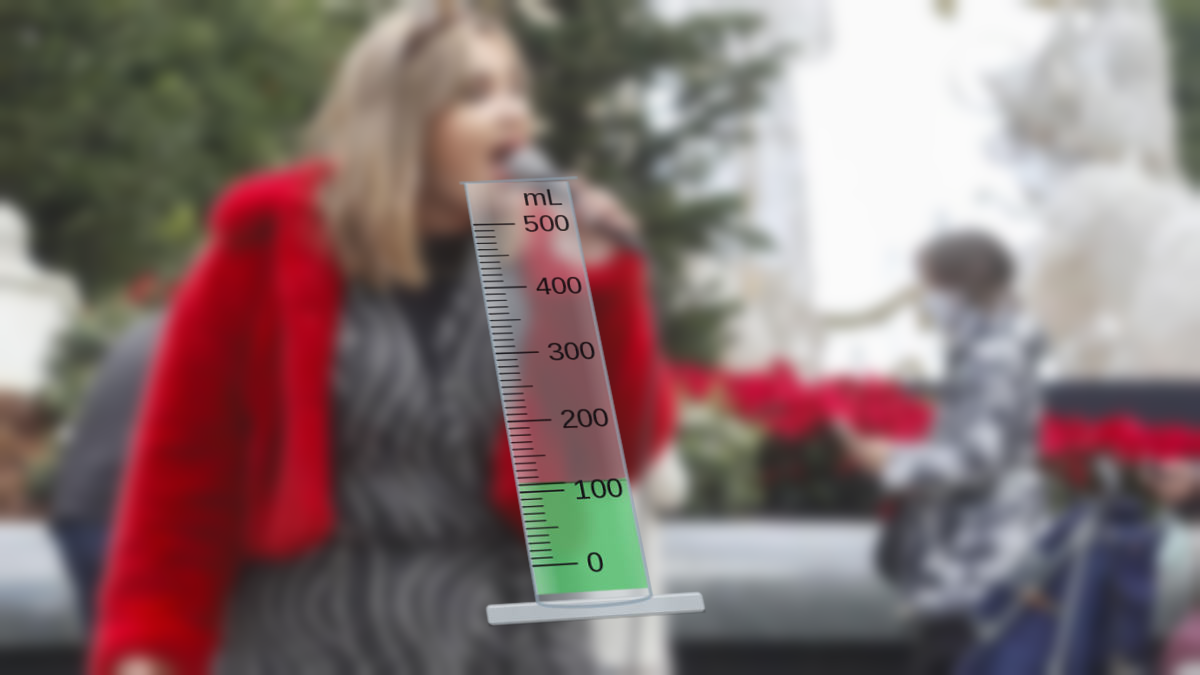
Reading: {"value": 110, "unit": "mL"}
